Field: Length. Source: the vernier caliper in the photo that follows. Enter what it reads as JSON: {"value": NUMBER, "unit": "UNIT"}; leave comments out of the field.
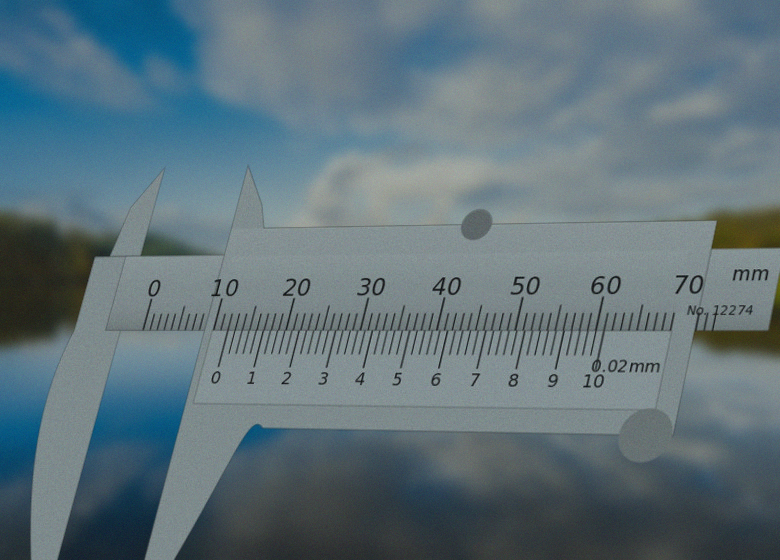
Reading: {"value": 12.0, "unit": "mm"}
